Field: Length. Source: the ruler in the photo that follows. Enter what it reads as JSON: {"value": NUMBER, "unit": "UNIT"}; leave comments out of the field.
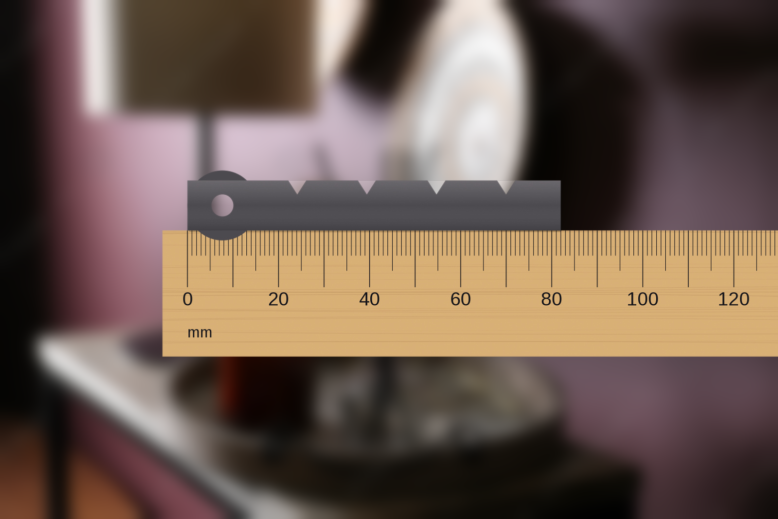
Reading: {"value": 82, "unit": "mm"}
